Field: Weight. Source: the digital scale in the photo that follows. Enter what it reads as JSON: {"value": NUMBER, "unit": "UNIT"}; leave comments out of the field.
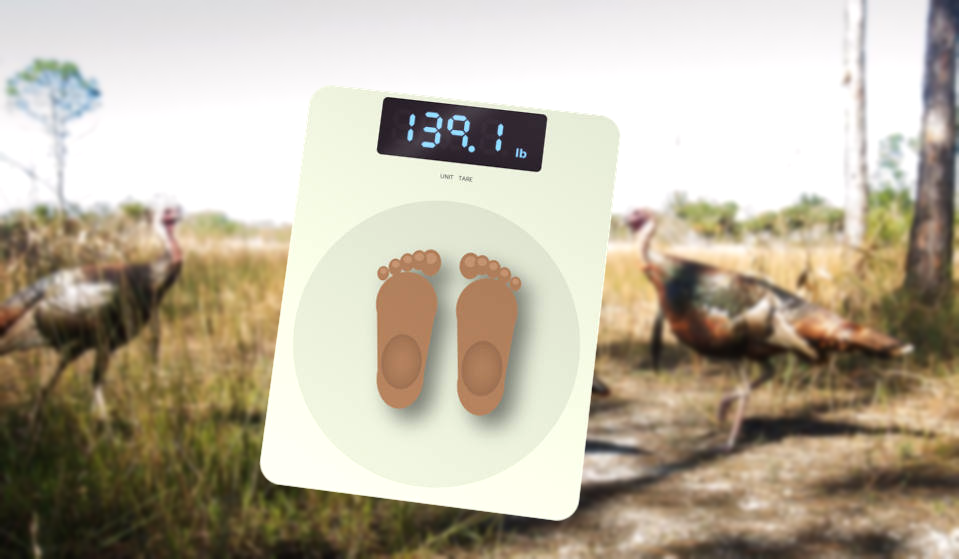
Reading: {"value": 139.1, "unit": "lb"}
